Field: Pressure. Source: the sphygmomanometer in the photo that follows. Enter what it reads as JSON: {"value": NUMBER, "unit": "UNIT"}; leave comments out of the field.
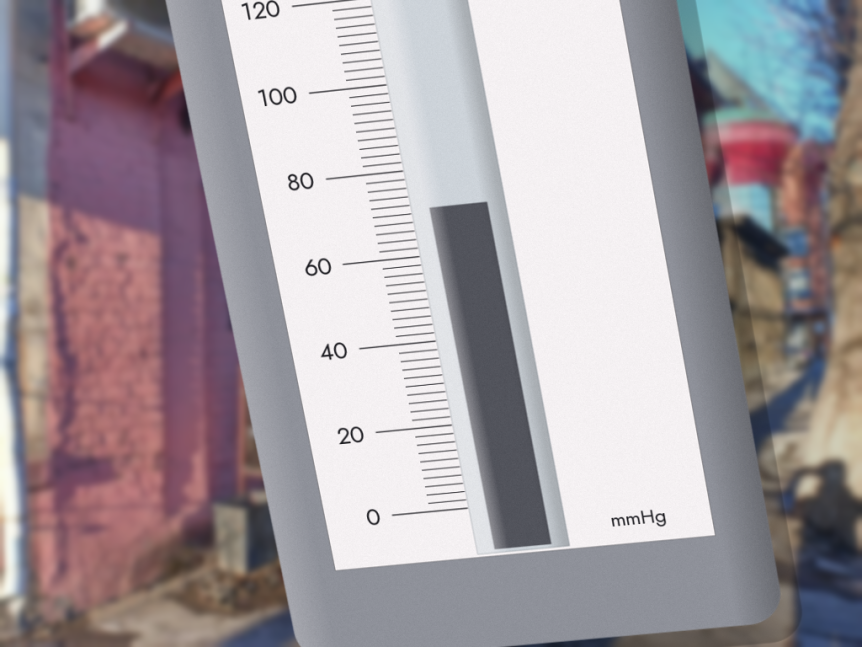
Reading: {"value": 71, "unit": "mmHg"}
